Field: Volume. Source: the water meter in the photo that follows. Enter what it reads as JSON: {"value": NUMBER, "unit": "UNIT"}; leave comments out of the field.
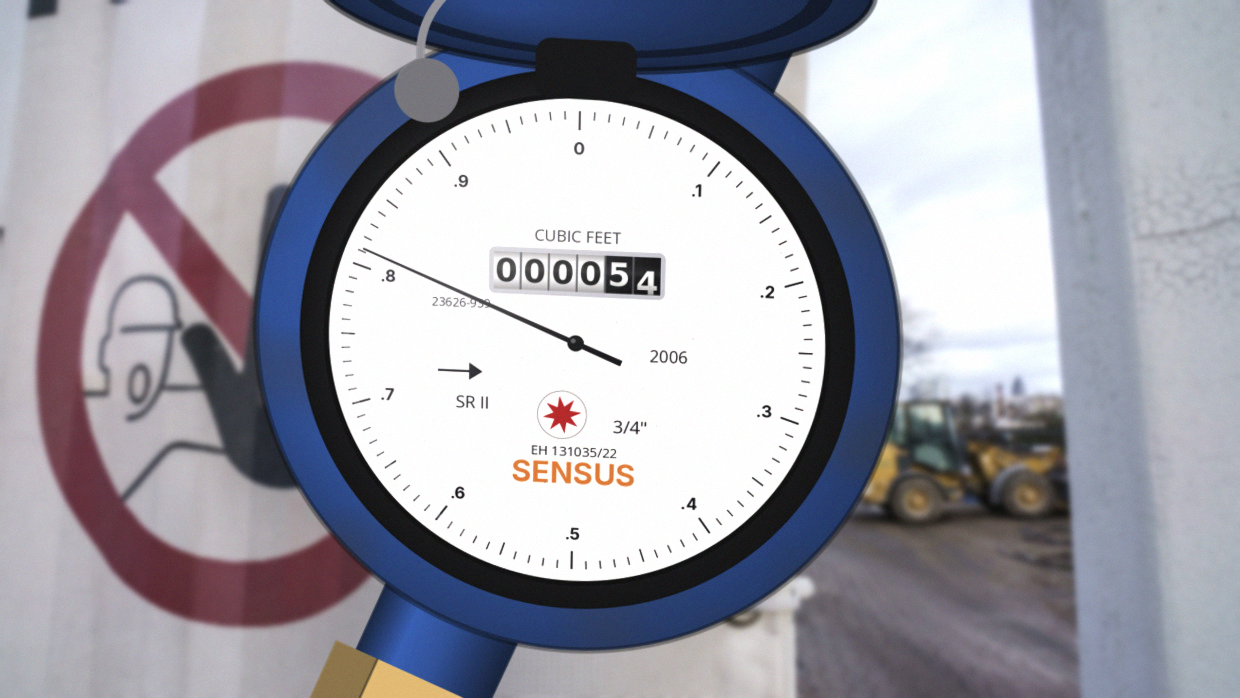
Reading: {"value": 53.81, "unit": "ft³"}
